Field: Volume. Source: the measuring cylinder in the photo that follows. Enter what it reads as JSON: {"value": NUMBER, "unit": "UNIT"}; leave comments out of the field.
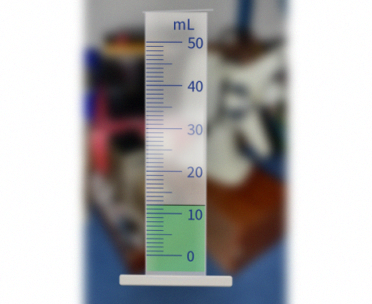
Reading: {"value": 12, "unit": "mL"}
